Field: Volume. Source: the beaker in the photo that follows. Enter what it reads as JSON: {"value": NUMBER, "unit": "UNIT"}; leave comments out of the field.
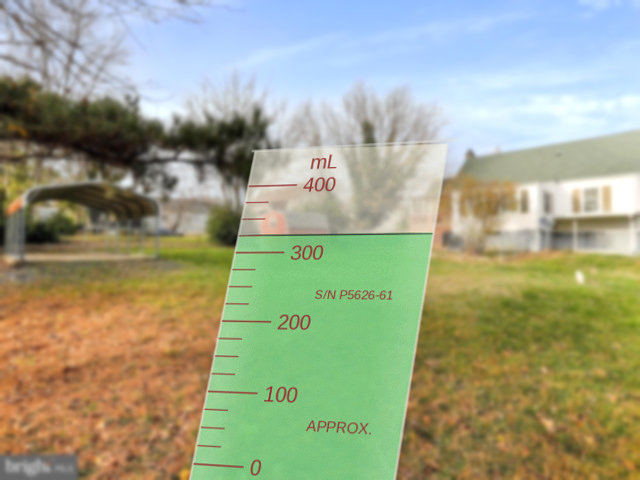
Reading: {"value": 325, "unit": "mL"}
